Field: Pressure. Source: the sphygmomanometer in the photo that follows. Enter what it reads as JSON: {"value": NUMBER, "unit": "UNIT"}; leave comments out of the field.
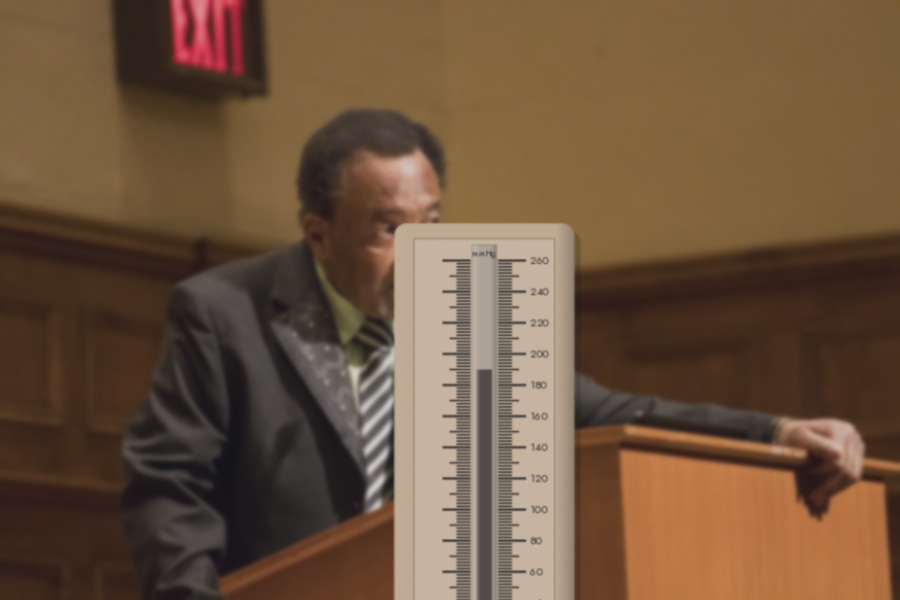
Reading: {"value": 190, "unit": "mmHg"}
